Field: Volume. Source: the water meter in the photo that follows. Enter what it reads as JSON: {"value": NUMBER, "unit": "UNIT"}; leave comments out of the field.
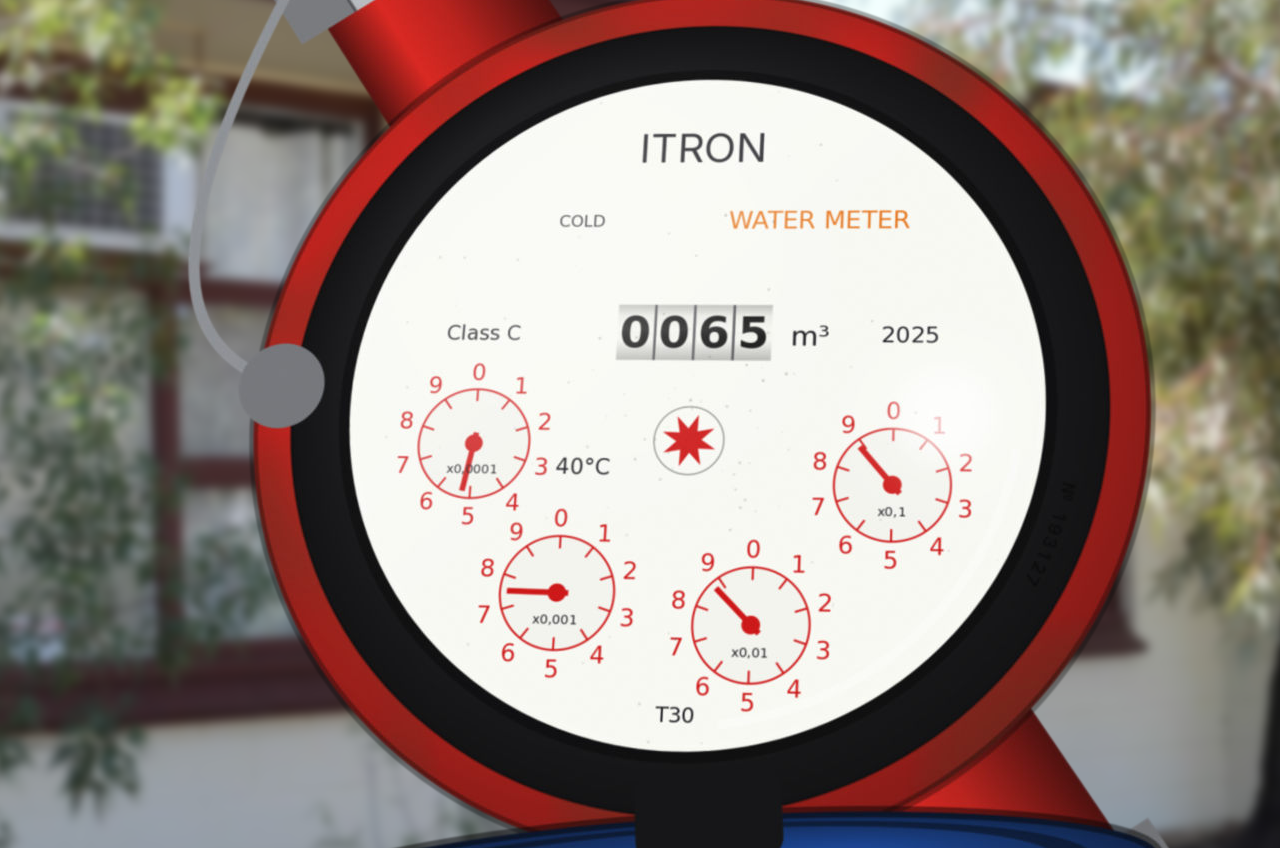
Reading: {"value": 65.8875, "unit": "m³"}
